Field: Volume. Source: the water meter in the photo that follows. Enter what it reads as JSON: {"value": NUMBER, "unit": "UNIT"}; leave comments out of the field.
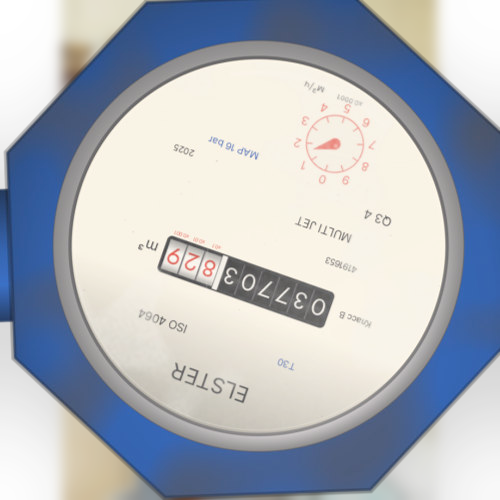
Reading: {"value": 37703.8291, "unit": "m³"}
